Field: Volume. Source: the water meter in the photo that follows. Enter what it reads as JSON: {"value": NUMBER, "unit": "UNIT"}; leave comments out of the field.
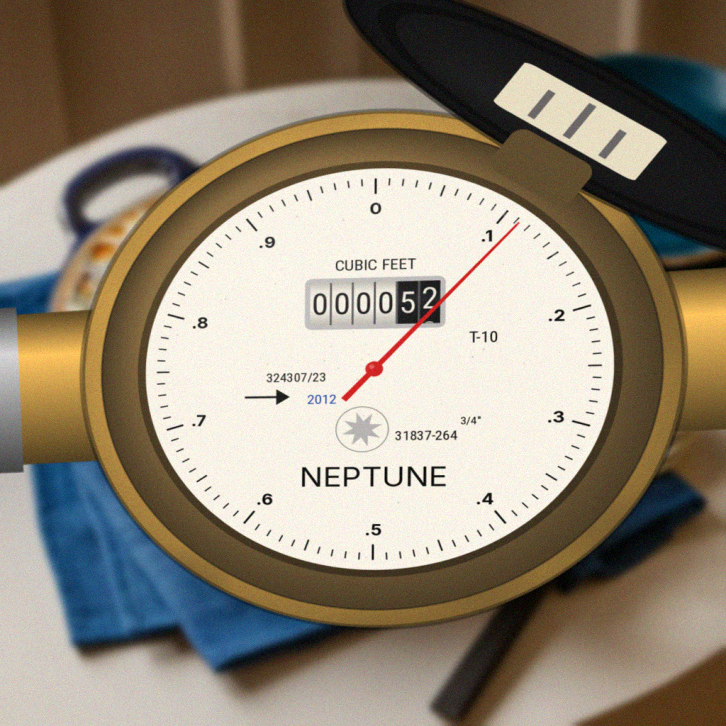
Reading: {"value": 52.11, "unit": "ft³"}
